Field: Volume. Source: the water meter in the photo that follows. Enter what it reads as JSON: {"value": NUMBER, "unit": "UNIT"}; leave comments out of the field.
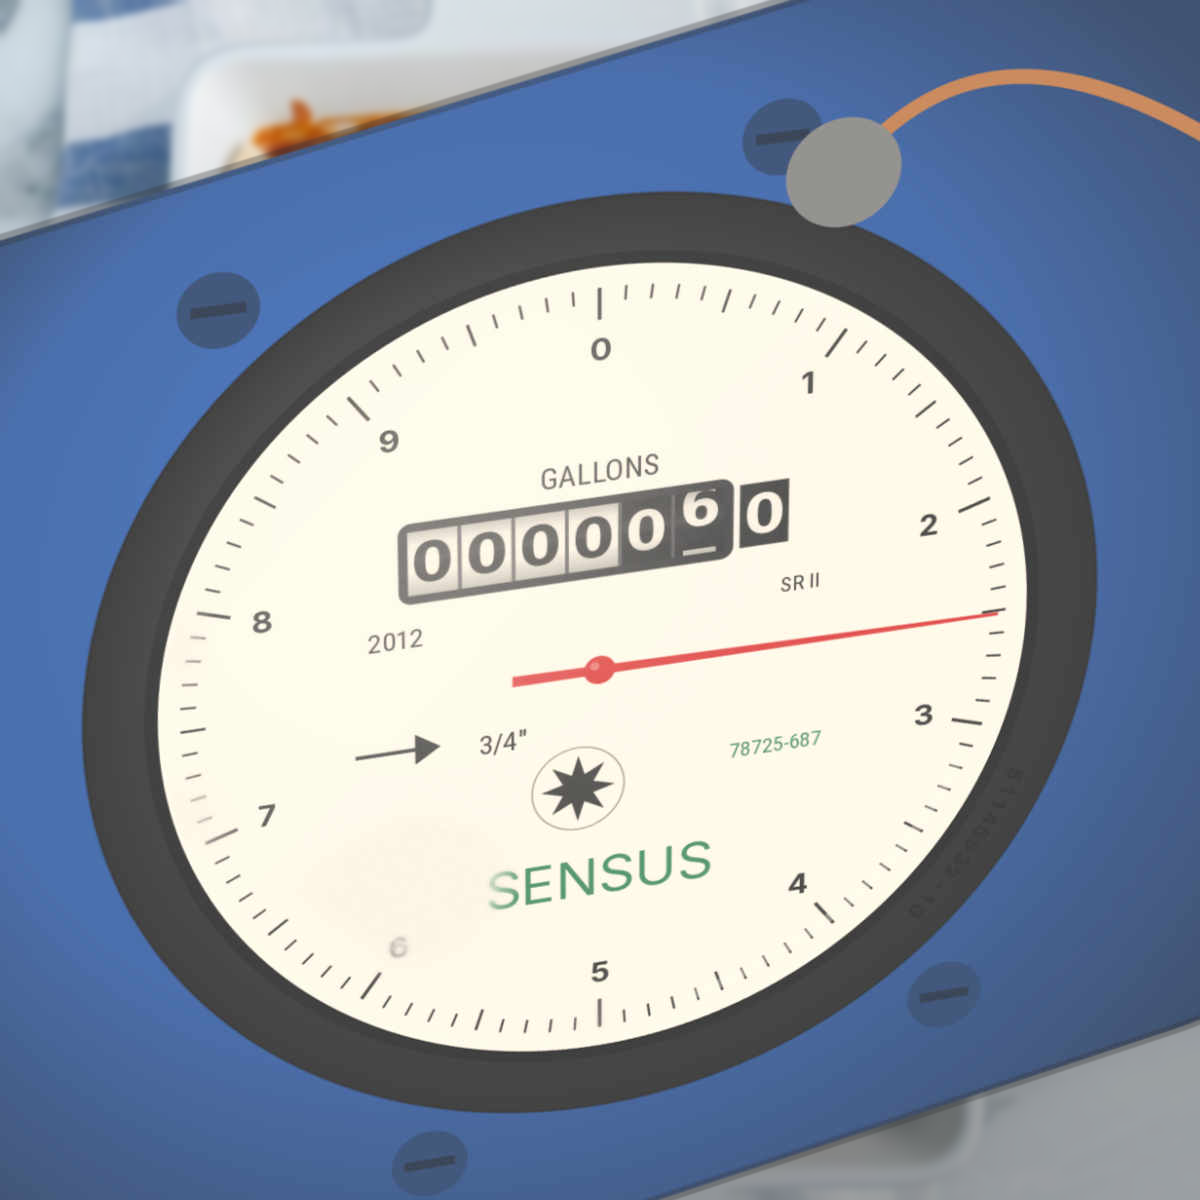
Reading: {"value": 62.5, "unit": "gal"}
